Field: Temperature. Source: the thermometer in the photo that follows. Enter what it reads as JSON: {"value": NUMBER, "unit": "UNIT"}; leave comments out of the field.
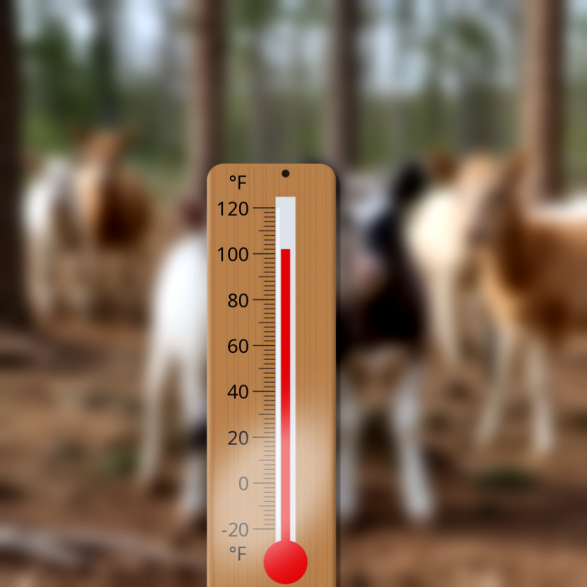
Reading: {"value": 102, "unit": "°F"}
